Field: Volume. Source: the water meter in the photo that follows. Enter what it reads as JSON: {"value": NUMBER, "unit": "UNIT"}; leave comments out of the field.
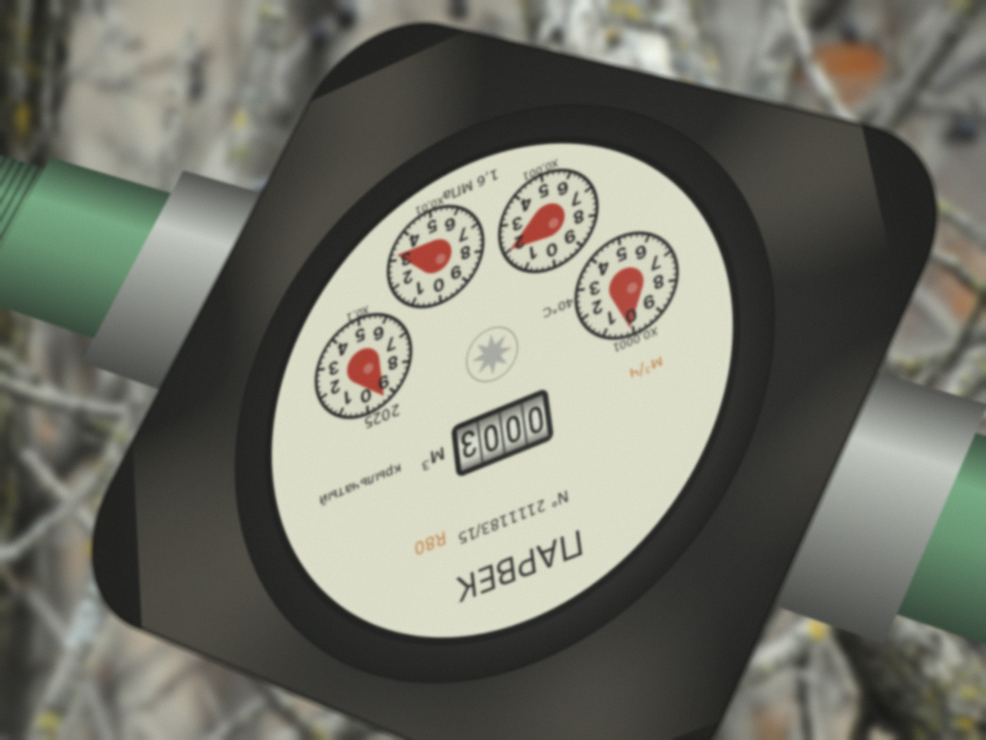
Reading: {"value": 2.9320, "unit": "m³"}
